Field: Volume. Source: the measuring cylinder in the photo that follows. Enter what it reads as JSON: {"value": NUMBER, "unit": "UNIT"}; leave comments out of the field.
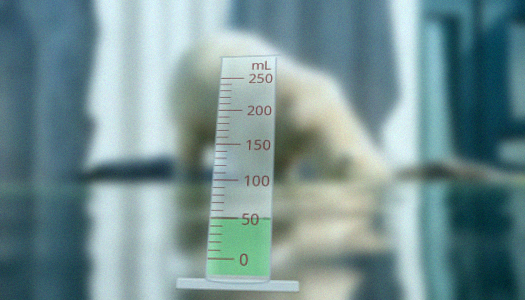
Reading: {"value": 50, "unit": "mL"}
